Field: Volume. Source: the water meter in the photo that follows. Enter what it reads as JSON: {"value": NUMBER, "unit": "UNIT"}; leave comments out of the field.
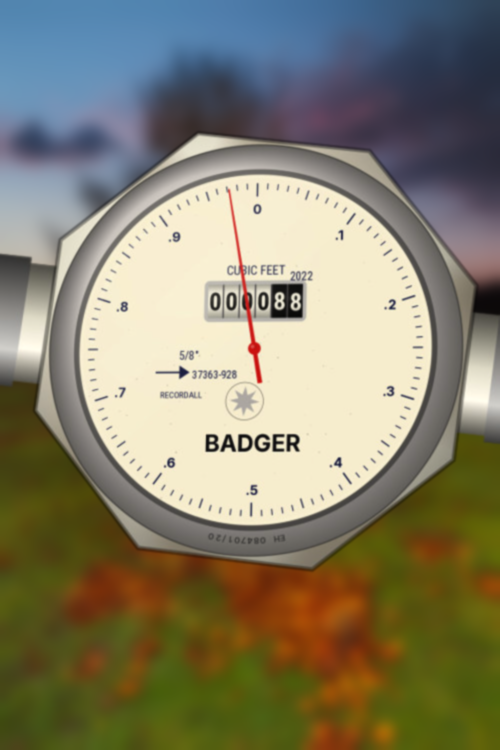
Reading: {"value": 87.97, "unit": "ft³"}
